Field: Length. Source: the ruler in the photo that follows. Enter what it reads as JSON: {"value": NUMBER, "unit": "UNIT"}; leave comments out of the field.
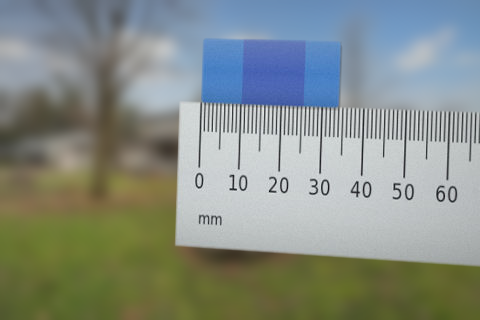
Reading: {"value": 34, "unit": "mm"}
